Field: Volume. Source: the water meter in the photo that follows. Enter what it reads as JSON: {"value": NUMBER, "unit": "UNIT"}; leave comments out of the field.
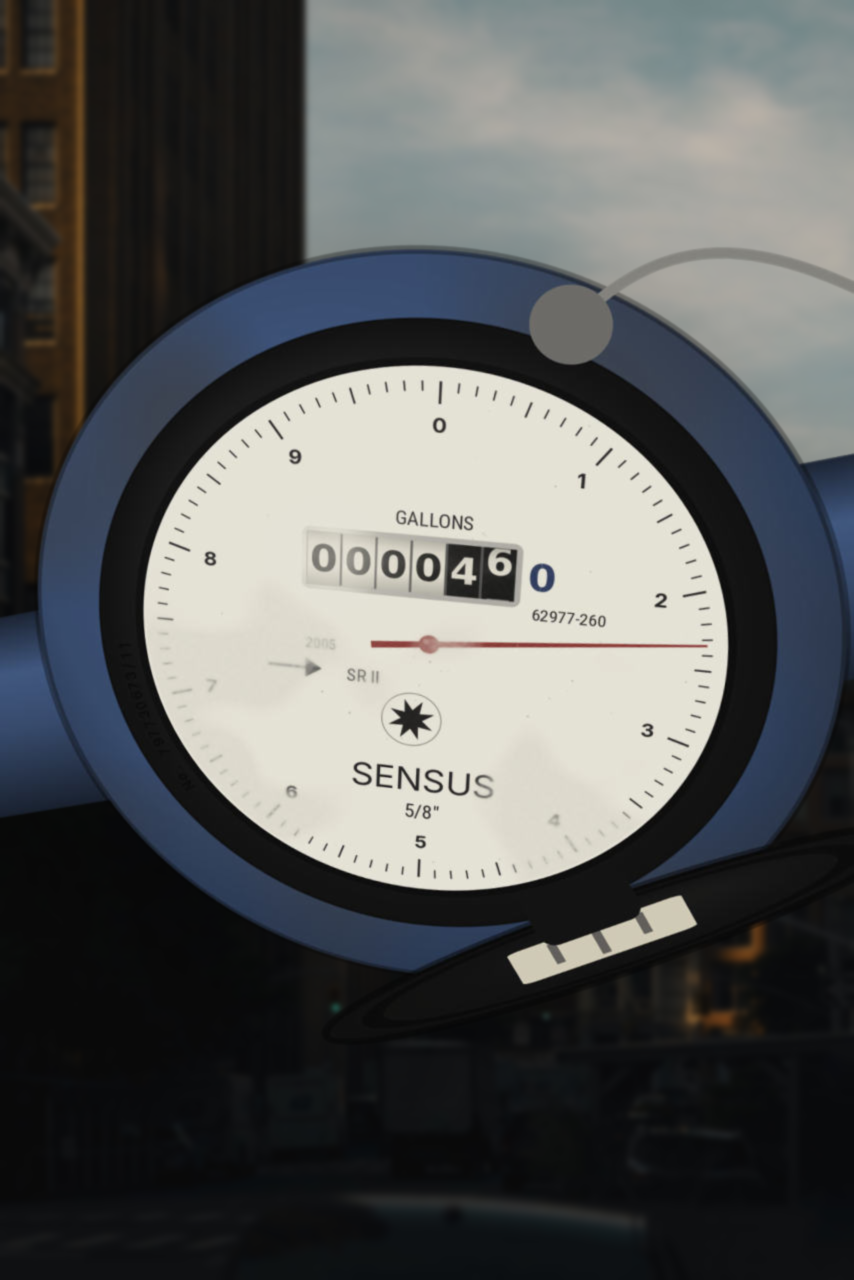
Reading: {"value": 462.3, "unit": "gal"}
